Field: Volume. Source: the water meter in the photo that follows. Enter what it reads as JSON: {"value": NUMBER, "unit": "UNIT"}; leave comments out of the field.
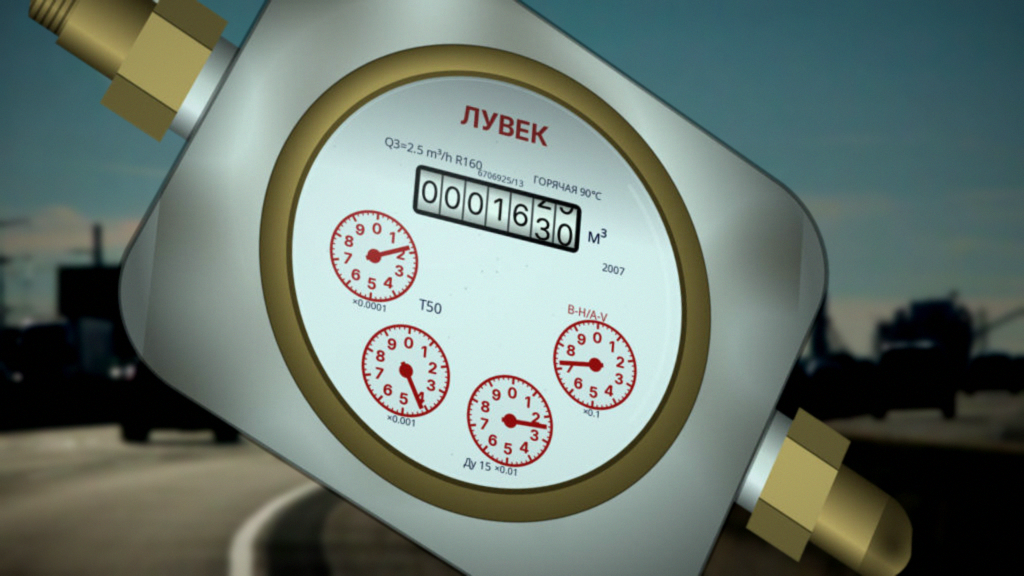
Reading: {"value": 1629.7241, "unit": "m³"}
